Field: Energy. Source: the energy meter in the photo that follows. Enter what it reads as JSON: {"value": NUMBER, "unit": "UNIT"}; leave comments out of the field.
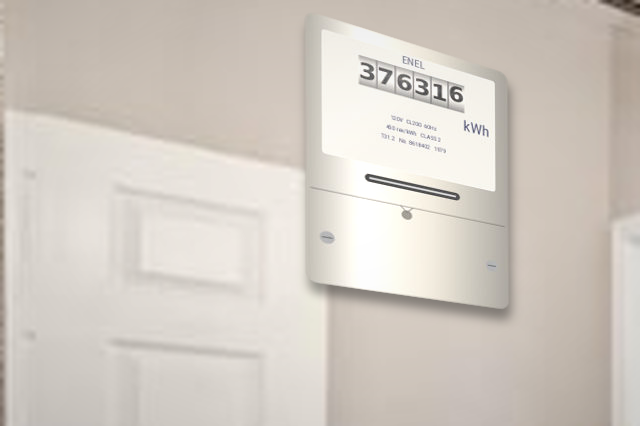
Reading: {"value": 376316, "unit": "kWh"}
